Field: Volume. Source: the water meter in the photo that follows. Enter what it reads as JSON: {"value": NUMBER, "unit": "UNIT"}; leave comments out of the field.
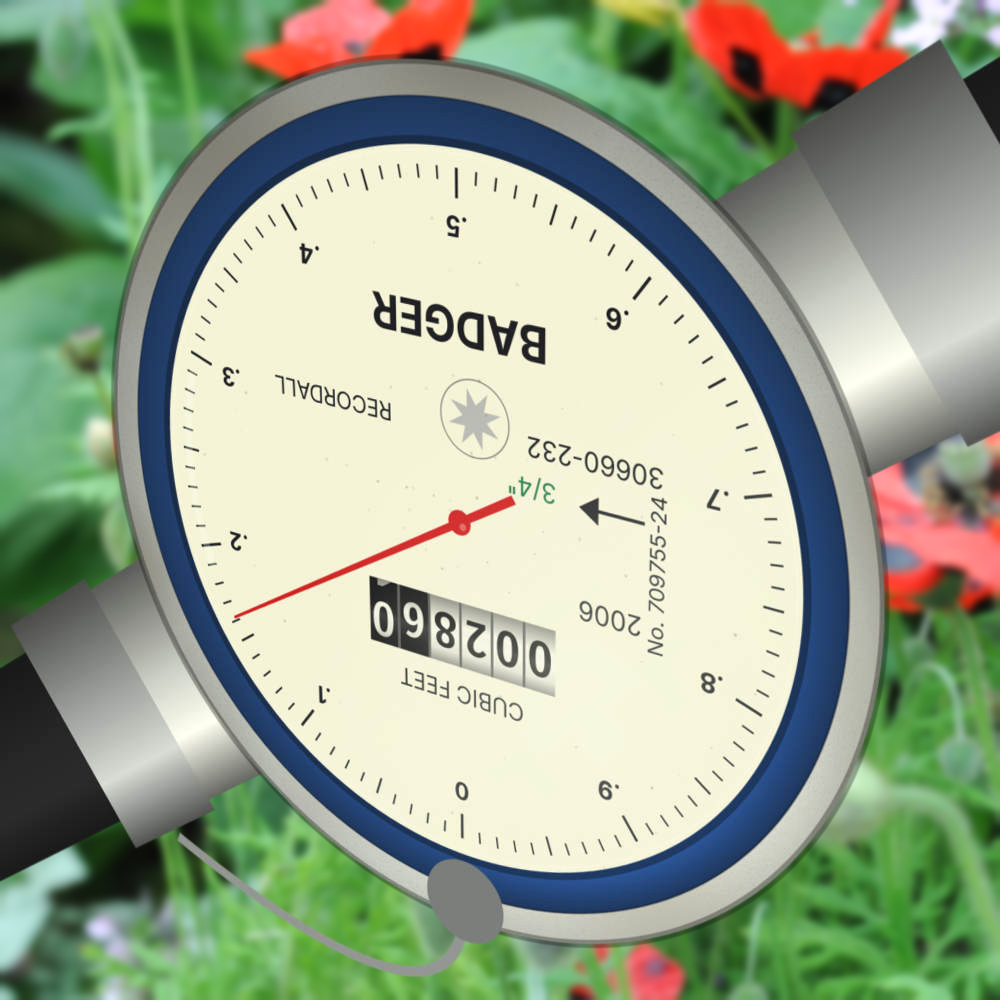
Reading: {"value": 2860.16, "unit": "ft³"}
